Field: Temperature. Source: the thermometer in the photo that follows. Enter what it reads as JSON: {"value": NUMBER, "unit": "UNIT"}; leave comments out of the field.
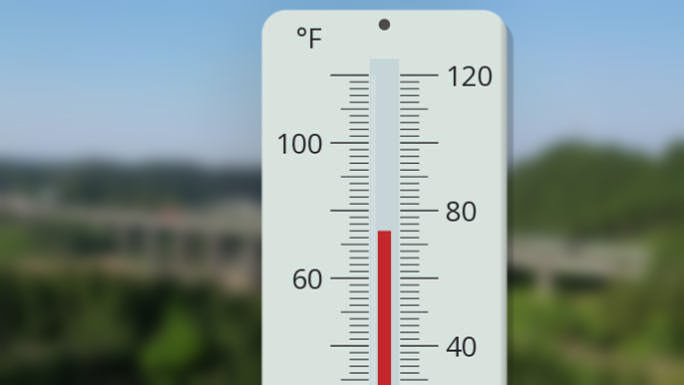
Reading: {"value": 74, "unit": "°F"}
